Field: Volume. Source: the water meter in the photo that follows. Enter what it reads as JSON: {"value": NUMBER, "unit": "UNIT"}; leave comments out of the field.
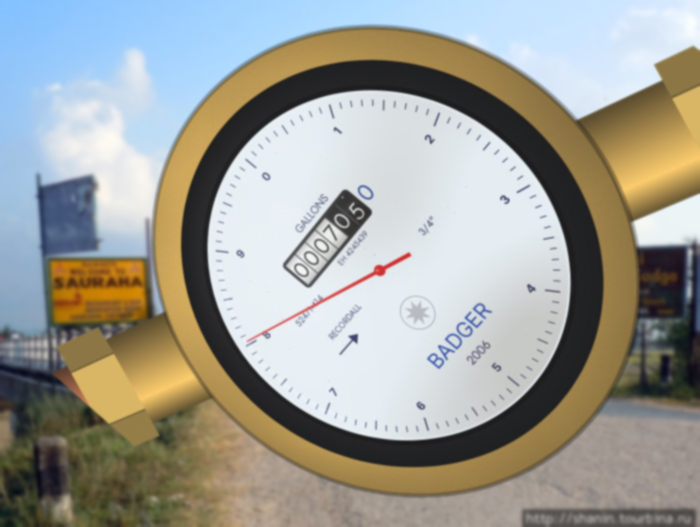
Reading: {"value": 7048.0, "unit": "gal"}
